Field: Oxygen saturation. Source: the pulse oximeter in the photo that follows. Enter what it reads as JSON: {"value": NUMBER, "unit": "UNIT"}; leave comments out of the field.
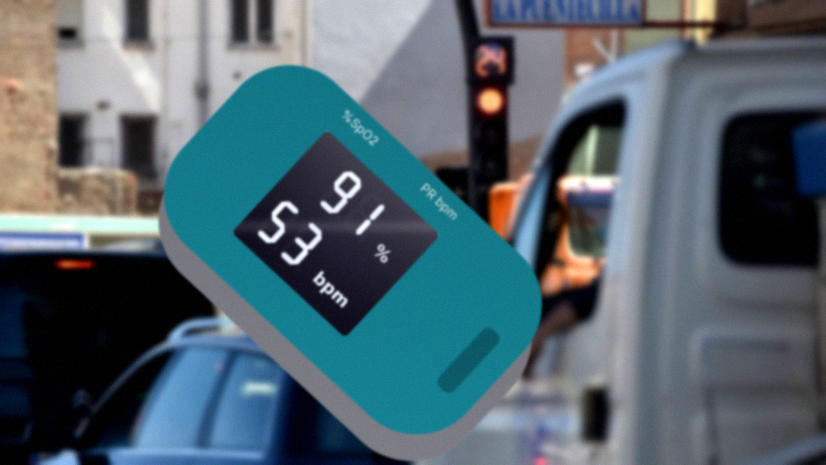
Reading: {"value": 91, "unit": "%"}
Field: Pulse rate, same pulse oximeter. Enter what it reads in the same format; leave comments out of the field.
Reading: {"value": 53, "unit": "bpm"}
